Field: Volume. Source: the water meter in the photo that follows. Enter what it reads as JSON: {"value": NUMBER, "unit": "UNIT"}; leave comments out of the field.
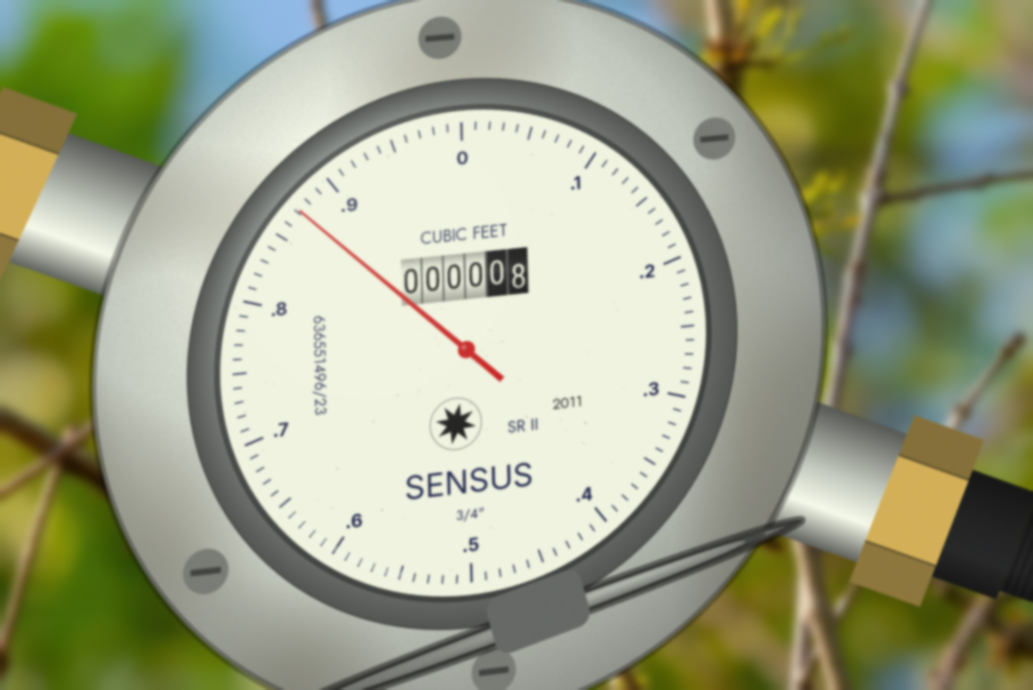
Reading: {"value": 7.87, "unit": "ft³"}
